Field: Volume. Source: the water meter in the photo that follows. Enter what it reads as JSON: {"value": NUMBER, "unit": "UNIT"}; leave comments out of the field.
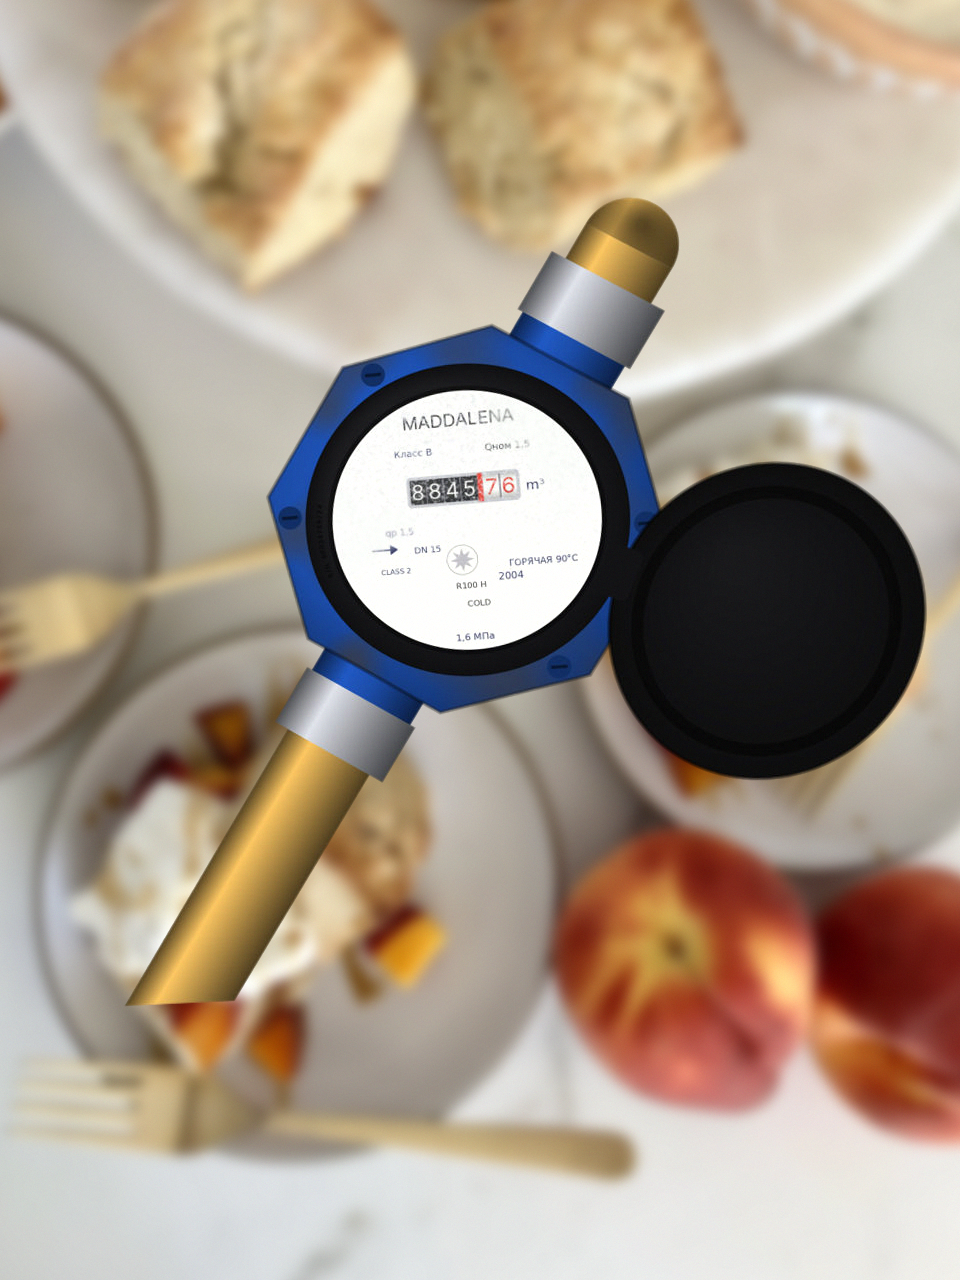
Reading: {"value": 8845.76, "unit": "m³"}
